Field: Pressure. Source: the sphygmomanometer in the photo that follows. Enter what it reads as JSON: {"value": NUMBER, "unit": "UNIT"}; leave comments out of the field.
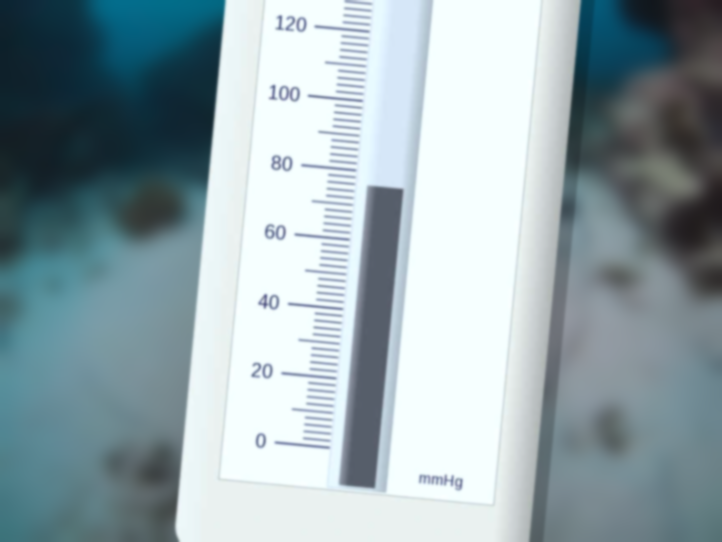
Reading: {"value": 76, "unit": "mmHg"}
